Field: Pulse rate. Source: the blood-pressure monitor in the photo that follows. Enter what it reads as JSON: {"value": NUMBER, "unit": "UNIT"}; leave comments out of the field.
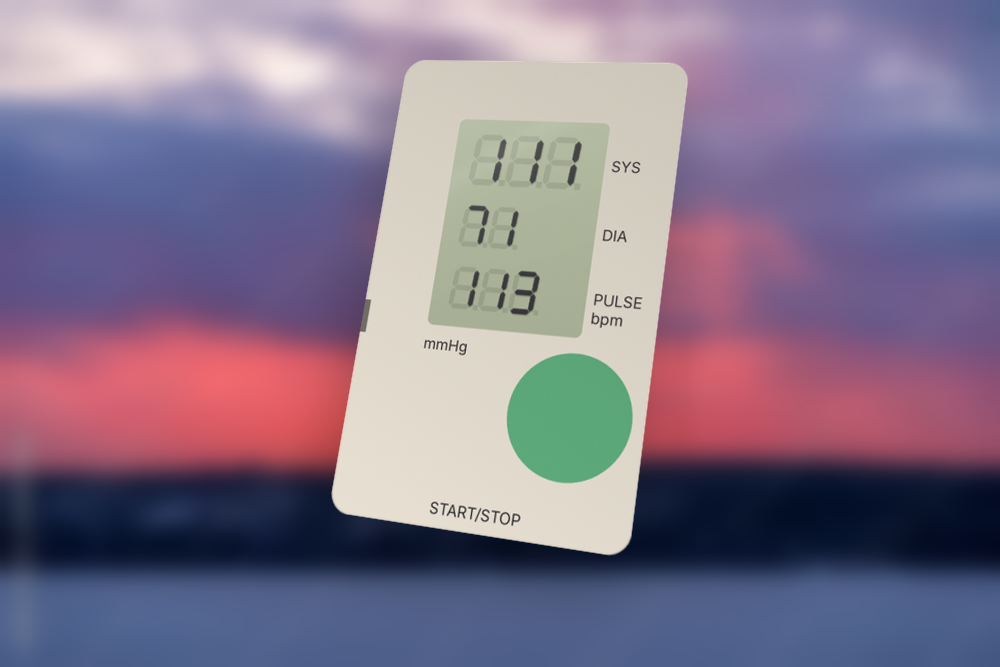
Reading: {"value": 113, "unit": "bpm"}
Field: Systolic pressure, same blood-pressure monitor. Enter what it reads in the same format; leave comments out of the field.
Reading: {"value": 111, "unit": "mmHg"}
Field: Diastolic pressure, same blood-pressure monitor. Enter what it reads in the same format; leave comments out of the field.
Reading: {"value": 71, "unit": "mmHg"}
